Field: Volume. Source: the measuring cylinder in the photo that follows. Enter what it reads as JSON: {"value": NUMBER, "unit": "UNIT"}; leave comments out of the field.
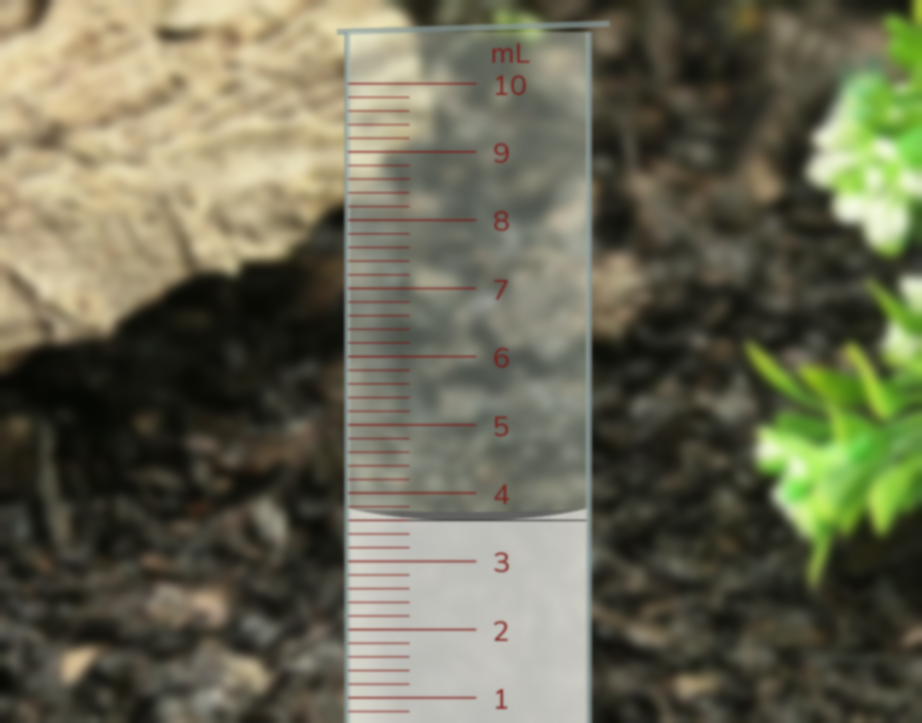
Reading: {"value": 3.6, "unit": "mL"}
